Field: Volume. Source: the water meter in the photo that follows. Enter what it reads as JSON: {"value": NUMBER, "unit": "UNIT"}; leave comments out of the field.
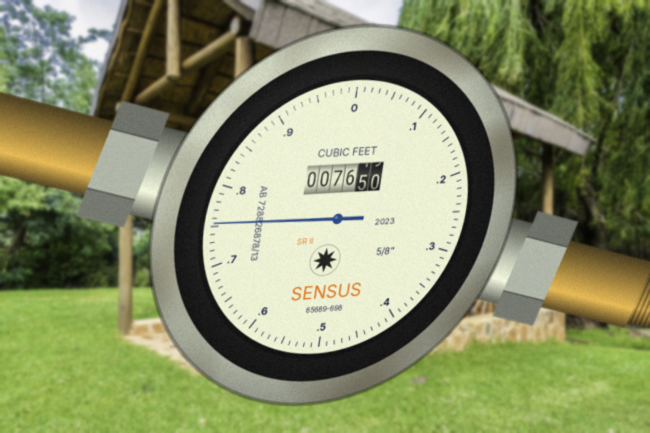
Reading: {"value": 7649.75, "unit": "ft³"}
